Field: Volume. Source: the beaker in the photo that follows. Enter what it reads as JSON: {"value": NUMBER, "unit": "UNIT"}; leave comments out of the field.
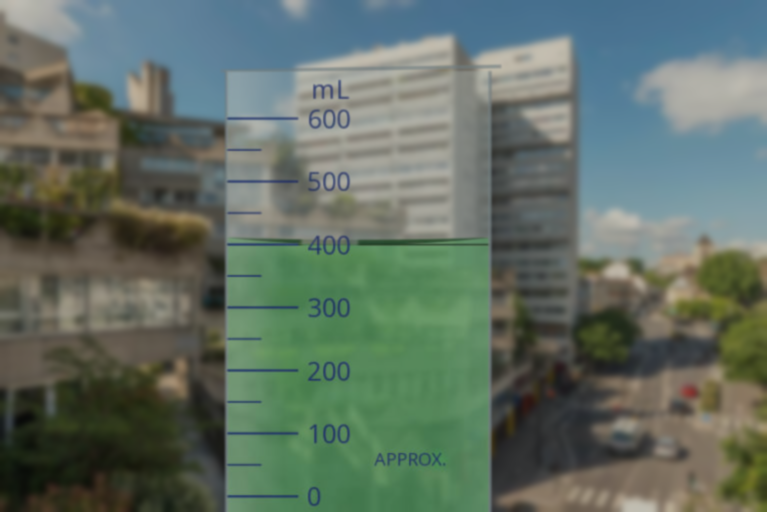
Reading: {"value": 400, "unit": "mL"}
